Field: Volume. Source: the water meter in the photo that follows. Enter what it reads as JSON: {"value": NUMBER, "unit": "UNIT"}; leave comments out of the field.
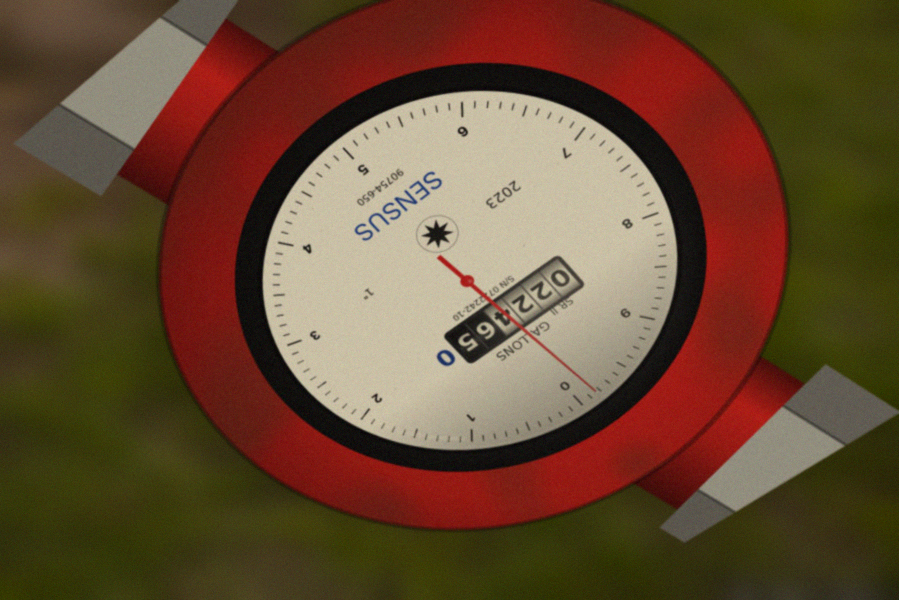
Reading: {"value": 224649.8, "unit": "gal"}
